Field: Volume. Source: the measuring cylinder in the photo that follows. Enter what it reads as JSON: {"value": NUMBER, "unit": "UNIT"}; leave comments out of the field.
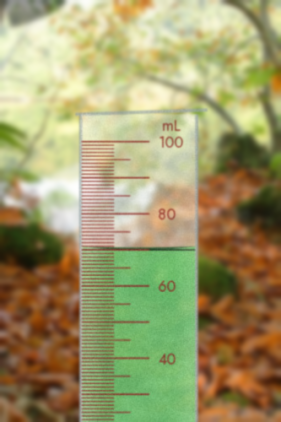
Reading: {"value": 70, "unit": "mL"}
